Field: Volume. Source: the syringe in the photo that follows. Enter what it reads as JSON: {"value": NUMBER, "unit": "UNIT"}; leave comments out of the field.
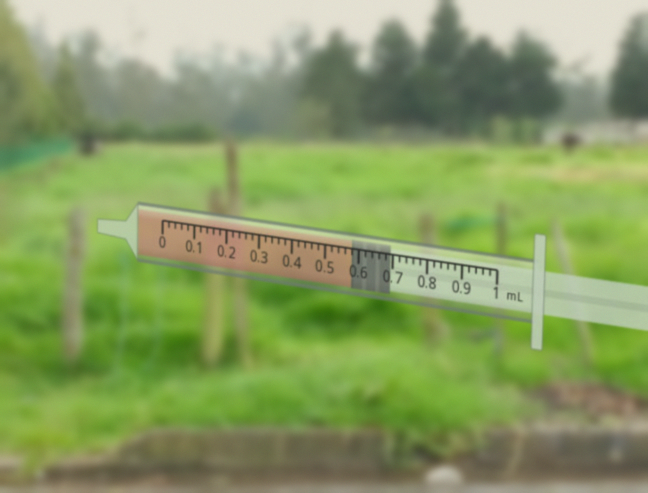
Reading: {"value": 0.58, "unit": "mL"}
